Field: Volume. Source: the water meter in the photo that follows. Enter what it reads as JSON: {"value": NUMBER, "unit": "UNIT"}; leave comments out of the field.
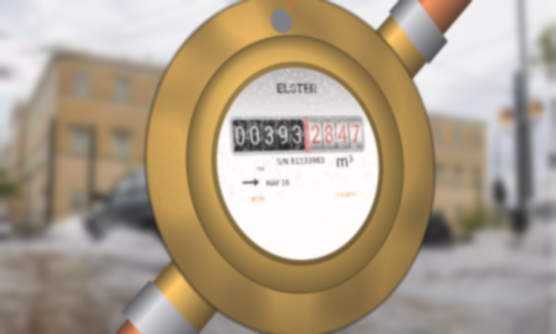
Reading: {"value": 393.2847, "unit": "m³"}
